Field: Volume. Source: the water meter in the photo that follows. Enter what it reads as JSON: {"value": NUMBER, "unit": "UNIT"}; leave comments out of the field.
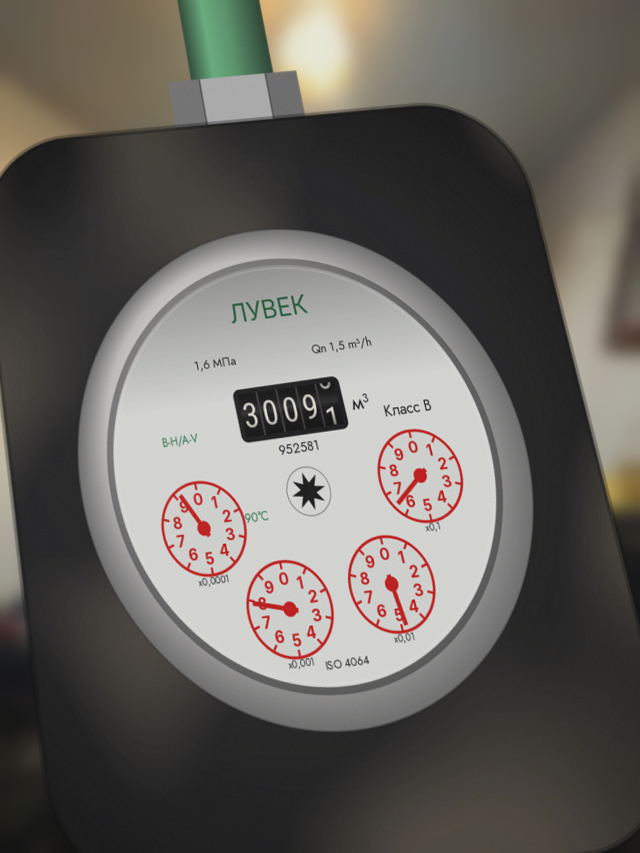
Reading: {"value": 30090.6479, "unit": "m³"}
